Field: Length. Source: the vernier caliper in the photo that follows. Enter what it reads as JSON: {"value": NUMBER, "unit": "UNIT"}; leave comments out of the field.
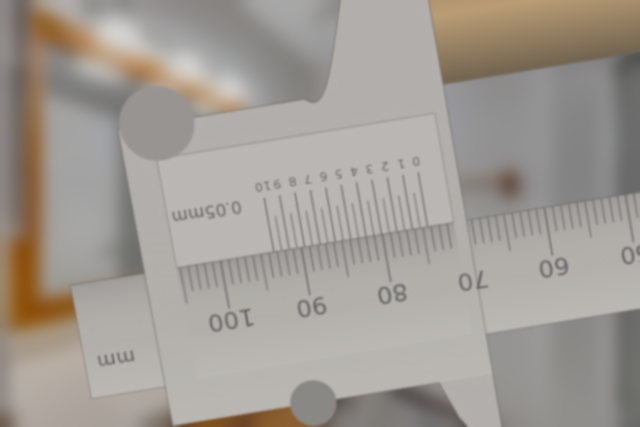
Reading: {"value": 74.4, "unit": "mm"}
